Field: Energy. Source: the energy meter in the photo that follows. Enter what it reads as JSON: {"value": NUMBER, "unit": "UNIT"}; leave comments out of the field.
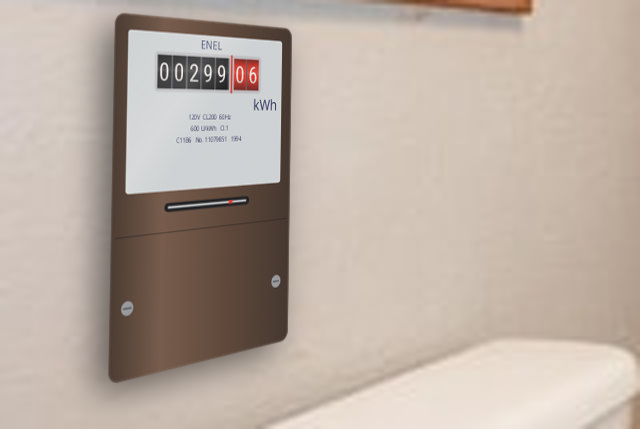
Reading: {"value": 299.06, "unit": "kWh"}
